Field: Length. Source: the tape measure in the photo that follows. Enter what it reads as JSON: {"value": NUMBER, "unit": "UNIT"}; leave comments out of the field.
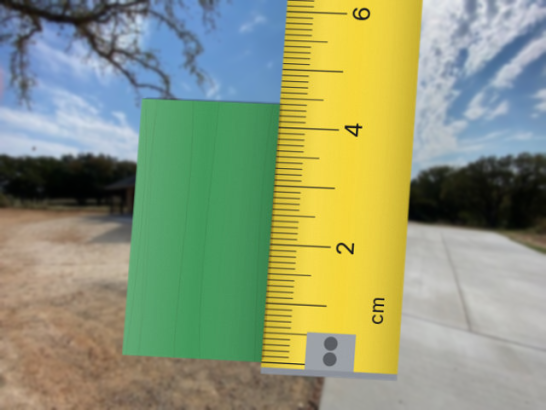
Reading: {"value": 4.4, "unit": "cm"}
